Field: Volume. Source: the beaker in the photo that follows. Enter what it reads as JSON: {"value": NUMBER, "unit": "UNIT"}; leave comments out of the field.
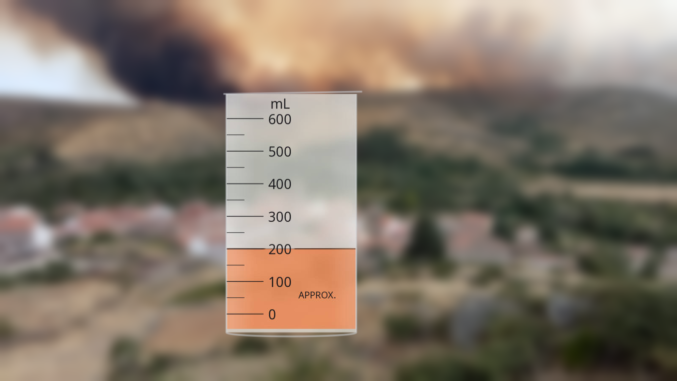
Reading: {"value": 200, "unit": "mL"}
